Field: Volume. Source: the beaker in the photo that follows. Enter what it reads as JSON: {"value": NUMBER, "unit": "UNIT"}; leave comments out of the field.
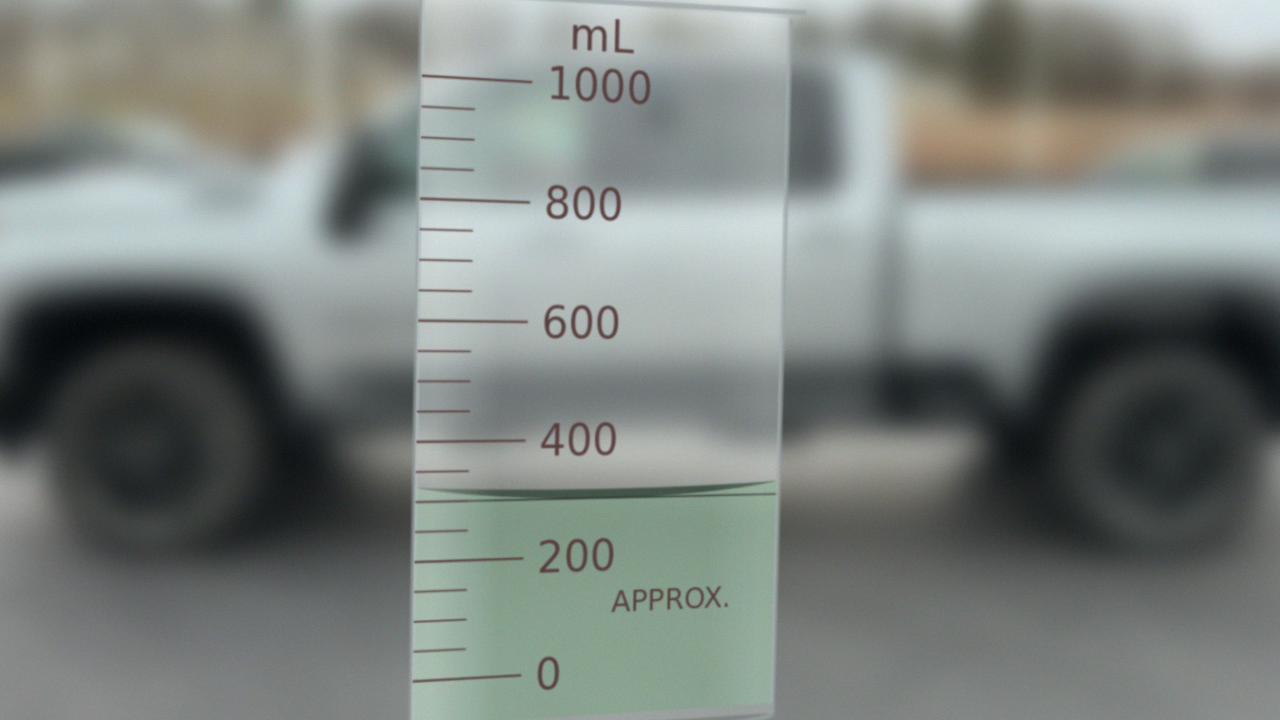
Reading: {"value": 300, "unit": "mL"}
